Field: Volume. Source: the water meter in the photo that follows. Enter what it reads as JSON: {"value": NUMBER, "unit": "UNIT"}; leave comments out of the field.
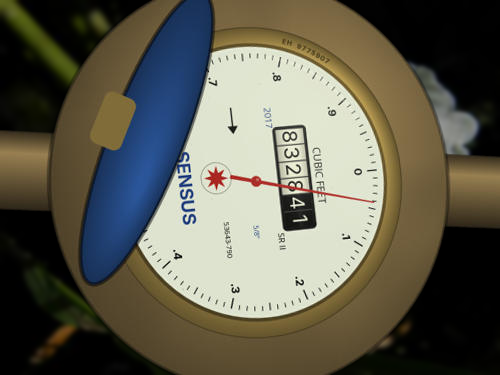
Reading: {"value": 832841.04, "unit": "ft³"}
